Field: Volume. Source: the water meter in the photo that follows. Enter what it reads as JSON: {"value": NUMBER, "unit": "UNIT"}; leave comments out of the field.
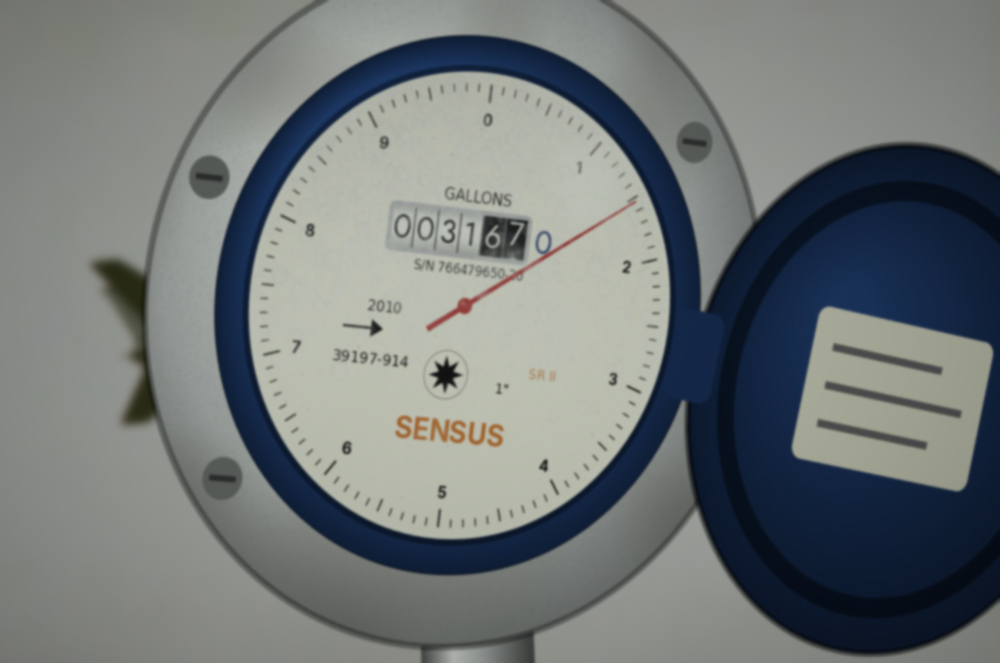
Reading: {"value": 31671.5, "unit": "gal"}
